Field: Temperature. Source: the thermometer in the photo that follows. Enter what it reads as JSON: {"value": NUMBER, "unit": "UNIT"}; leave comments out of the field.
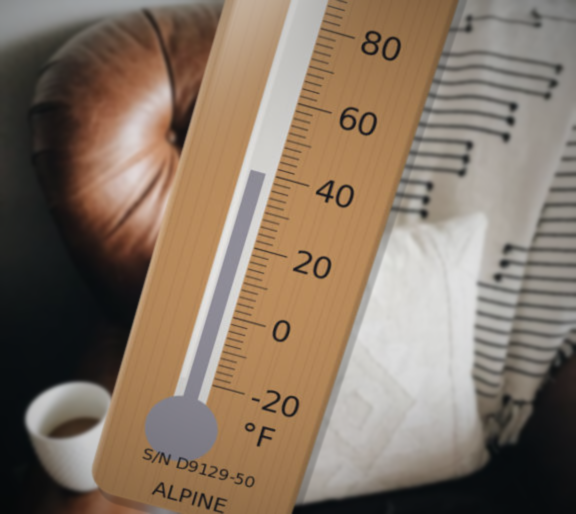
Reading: {"value": 40, "unit": "°F"}
